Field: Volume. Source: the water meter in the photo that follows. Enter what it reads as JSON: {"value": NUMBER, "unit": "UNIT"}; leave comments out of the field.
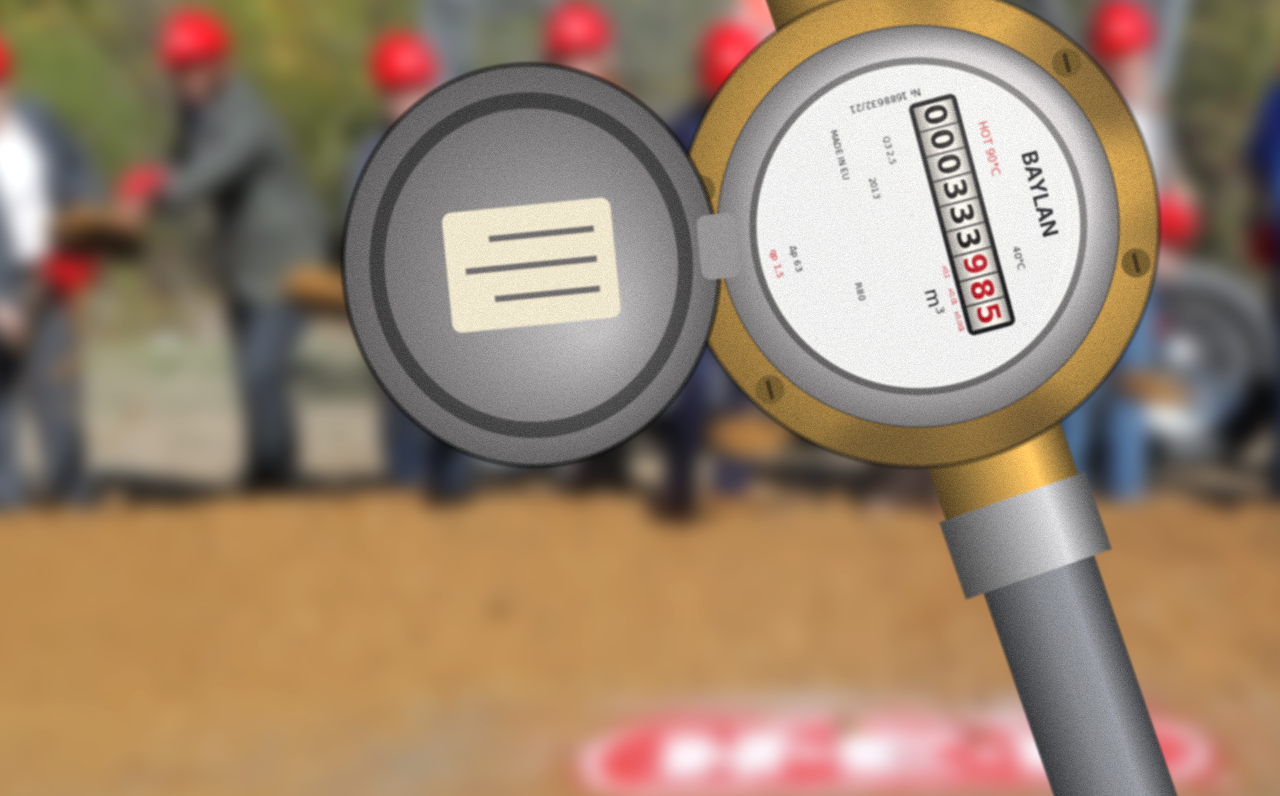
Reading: {"value": 333.985, "unit": "m³"}
